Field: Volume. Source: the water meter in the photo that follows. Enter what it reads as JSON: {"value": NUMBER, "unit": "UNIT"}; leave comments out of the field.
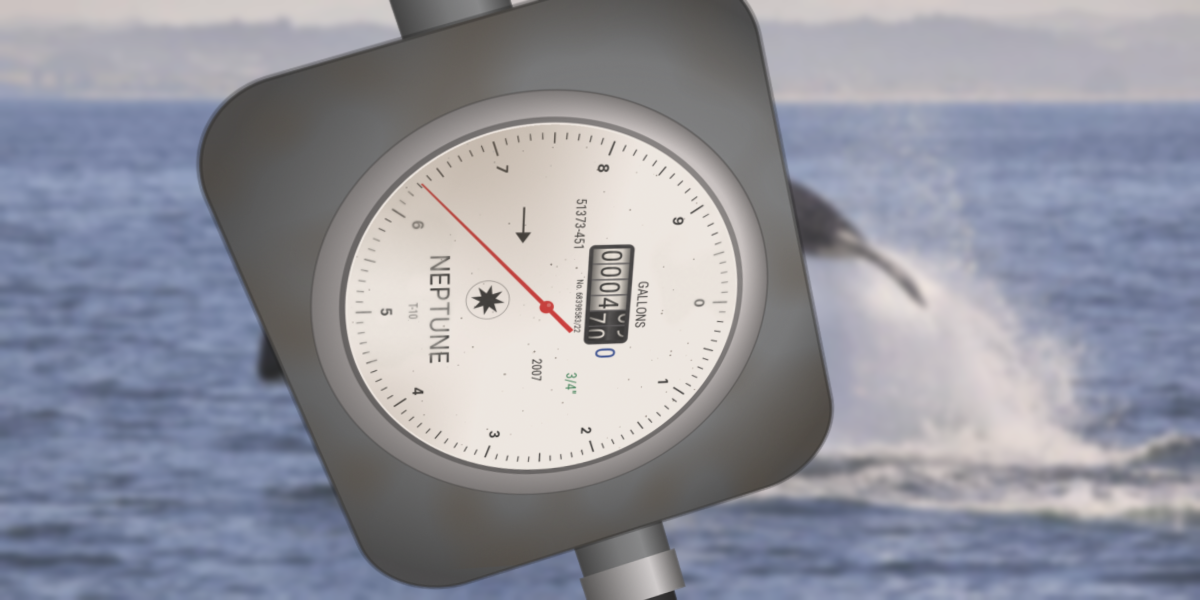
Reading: {"value": 4696.3, "unit": "gal"}
